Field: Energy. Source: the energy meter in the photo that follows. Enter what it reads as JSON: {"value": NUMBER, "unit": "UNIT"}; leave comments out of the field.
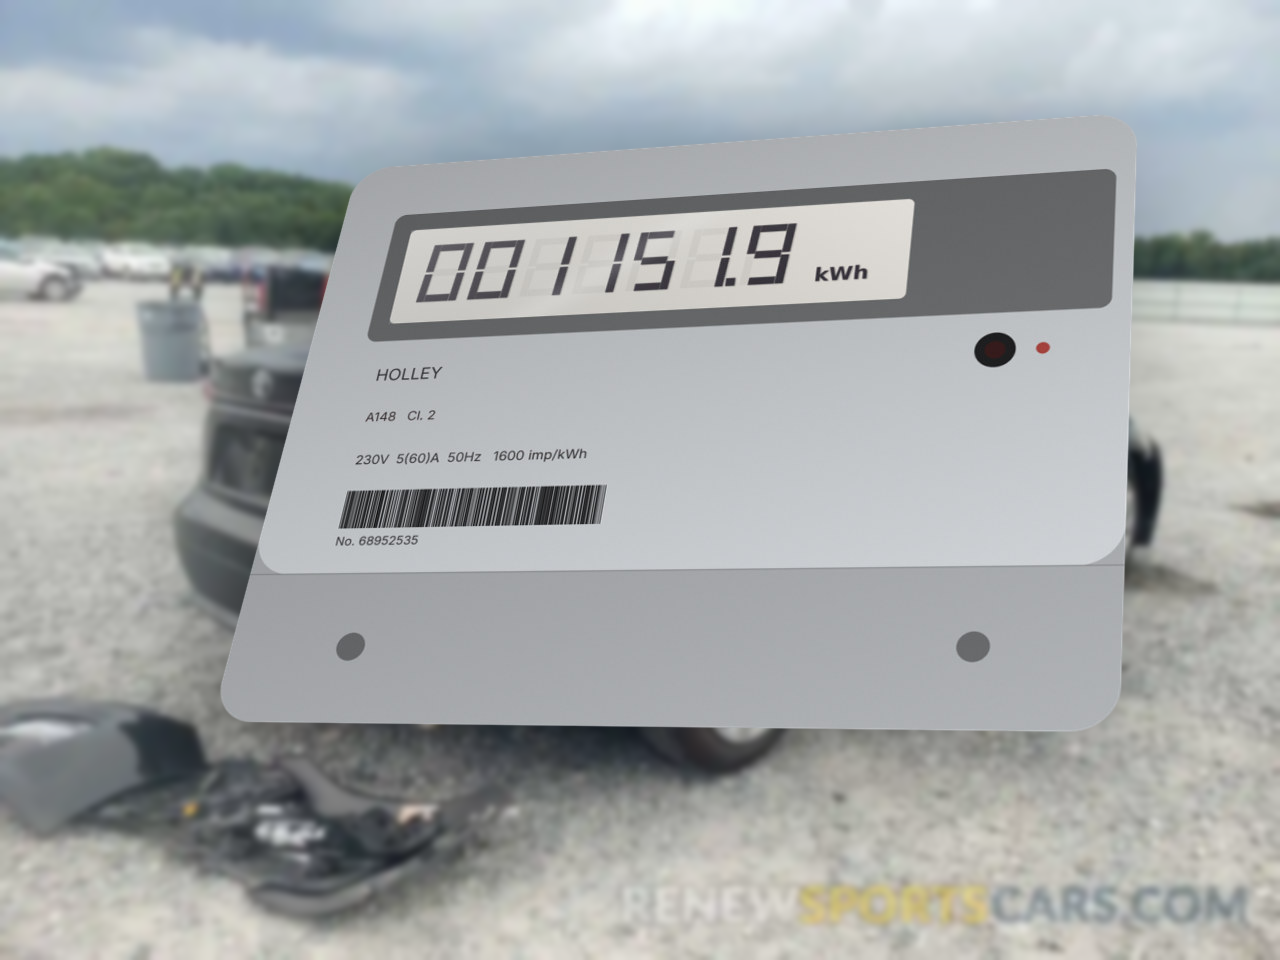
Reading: {"value": 1151.9, "unit": "kWh"}
